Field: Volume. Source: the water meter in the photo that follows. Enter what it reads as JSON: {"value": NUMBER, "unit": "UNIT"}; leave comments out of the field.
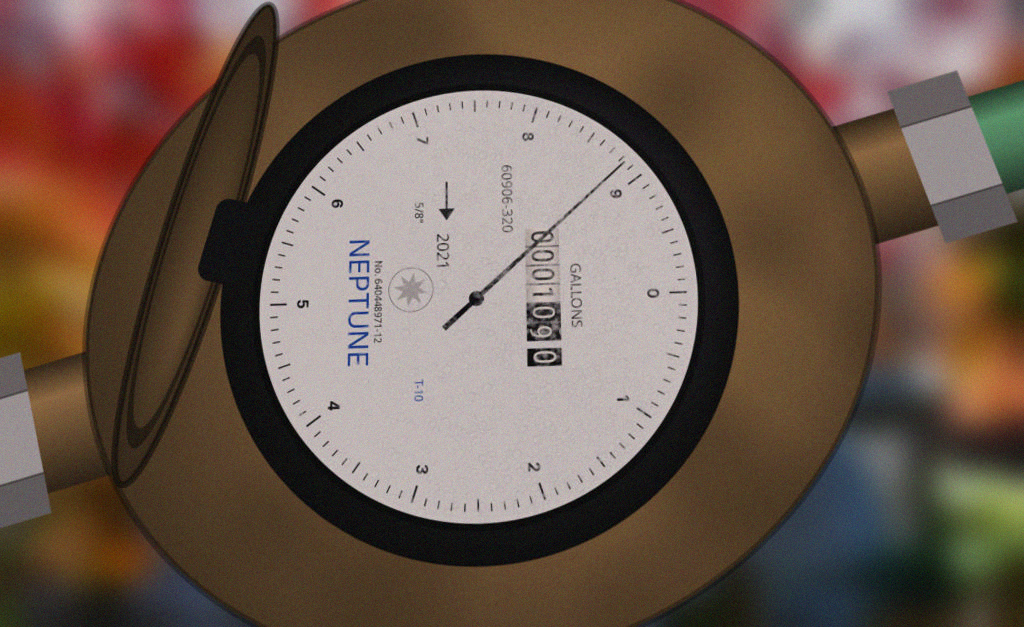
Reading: {"value": 1088.8, "unit": "gal"}
